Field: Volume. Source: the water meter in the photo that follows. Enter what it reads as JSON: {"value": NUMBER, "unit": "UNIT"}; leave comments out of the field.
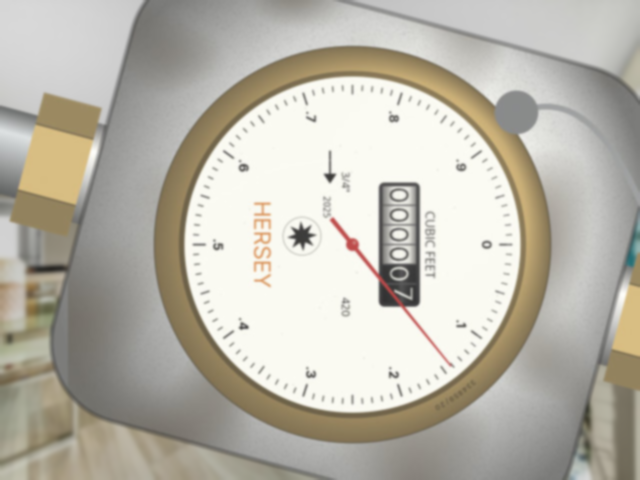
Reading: {"value": 7.14, "unit": "ft³"}
